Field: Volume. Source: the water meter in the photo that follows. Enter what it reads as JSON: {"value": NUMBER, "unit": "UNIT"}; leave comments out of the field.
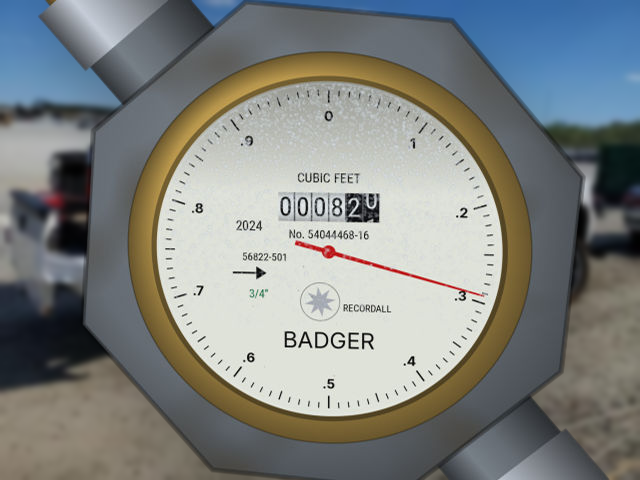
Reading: {"value": 820.29, "unit": "ft³"}
